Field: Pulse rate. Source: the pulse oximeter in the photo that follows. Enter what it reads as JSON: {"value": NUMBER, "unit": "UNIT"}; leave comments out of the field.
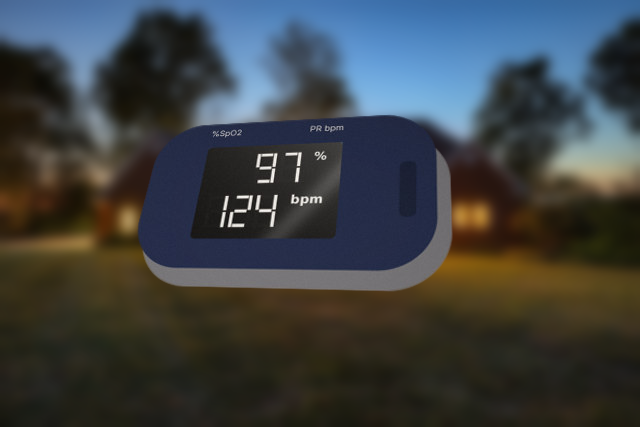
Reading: {"value": 124, "unit": "bpm"}
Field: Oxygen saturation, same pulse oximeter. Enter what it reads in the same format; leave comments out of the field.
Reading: {"value": 97, "unit": "%"}
